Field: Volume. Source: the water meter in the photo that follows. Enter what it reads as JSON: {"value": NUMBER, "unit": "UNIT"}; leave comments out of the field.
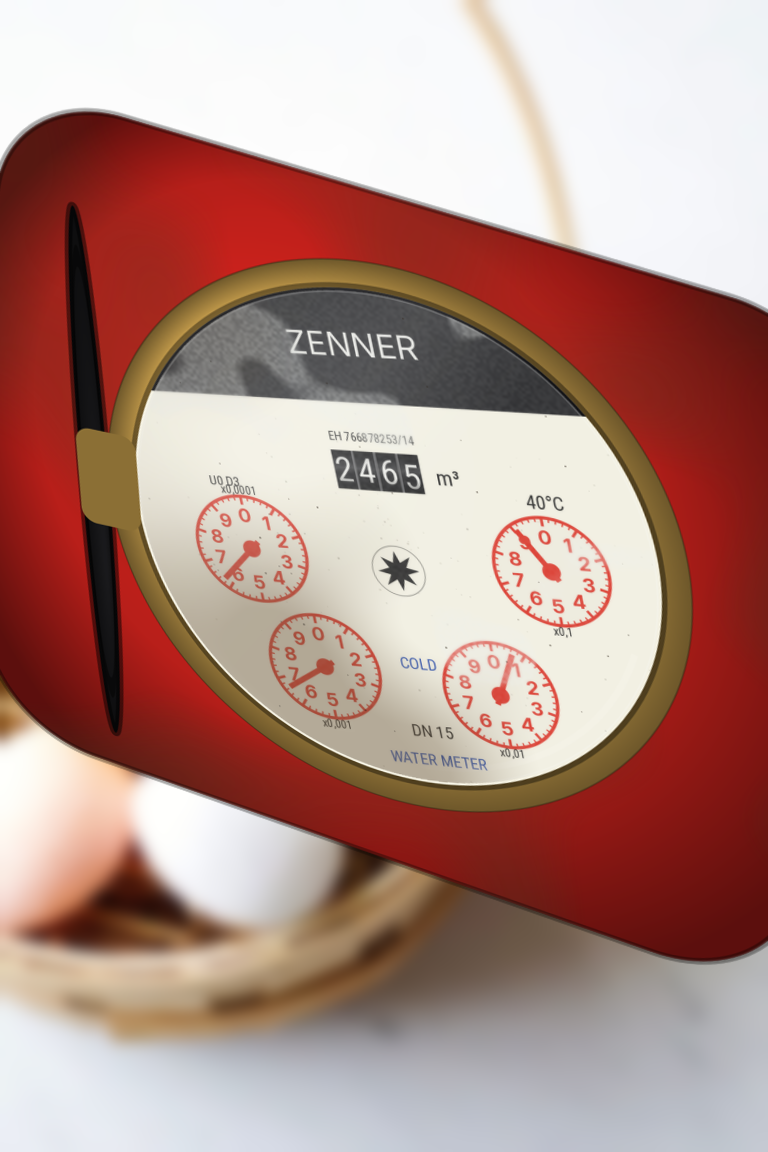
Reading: {"value": 2464.9066, "unit": "m³"}
